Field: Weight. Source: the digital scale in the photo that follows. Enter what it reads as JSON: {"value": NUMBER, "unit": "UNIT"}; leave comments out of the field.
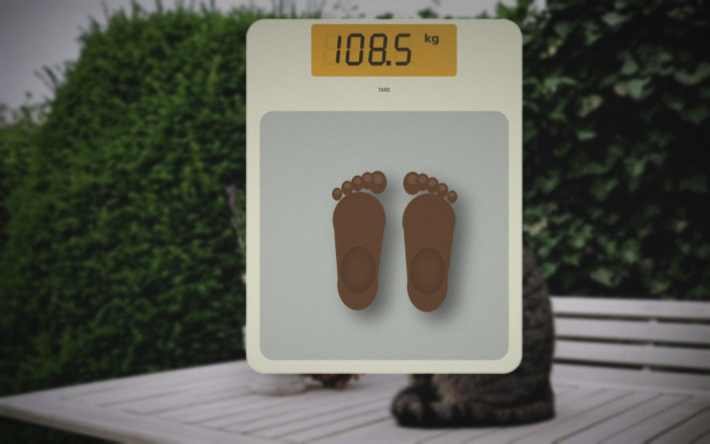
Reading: {"value": 108.5, "unit": "kg"}
